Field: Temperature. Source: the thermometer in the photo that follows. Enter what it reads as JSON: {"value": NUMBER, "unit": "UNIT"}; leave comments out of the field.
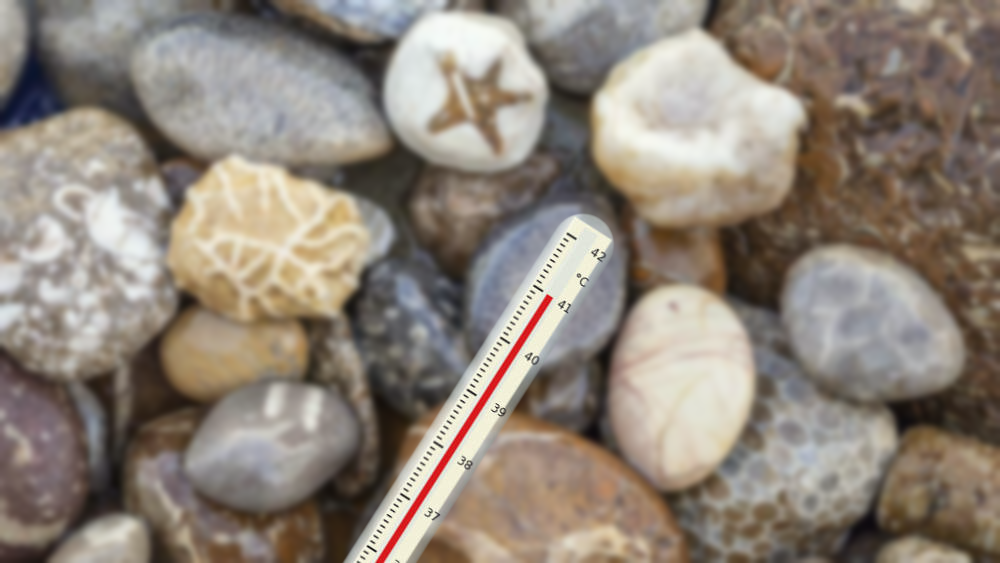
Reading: {"value": 41, "unit": "°C"}
